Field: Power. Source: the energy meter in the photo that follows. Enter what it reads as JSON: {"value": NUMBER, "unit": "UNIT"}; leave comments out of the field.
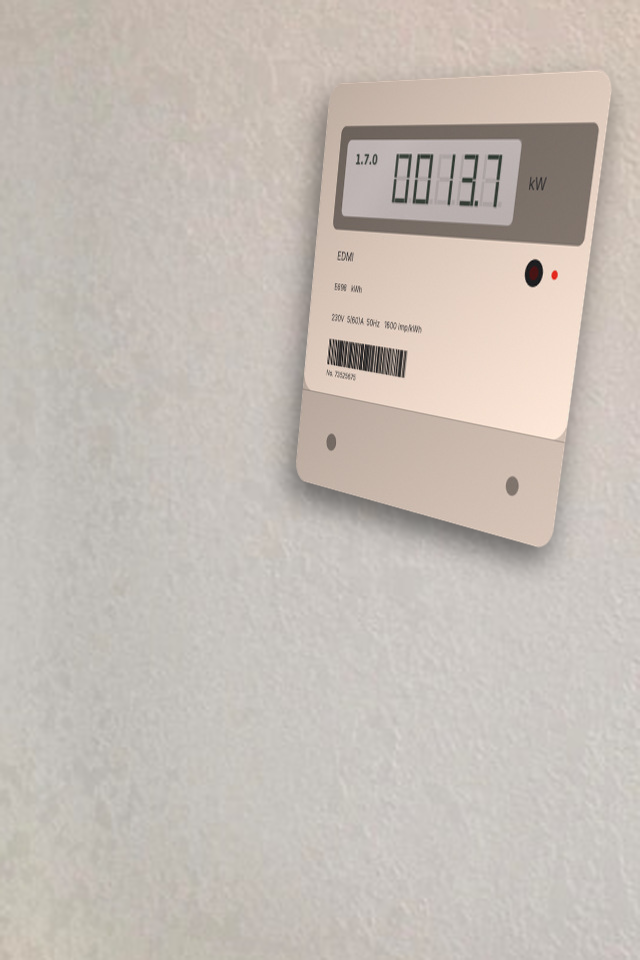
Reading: {"value": 13.7, "unit": "kW"}
